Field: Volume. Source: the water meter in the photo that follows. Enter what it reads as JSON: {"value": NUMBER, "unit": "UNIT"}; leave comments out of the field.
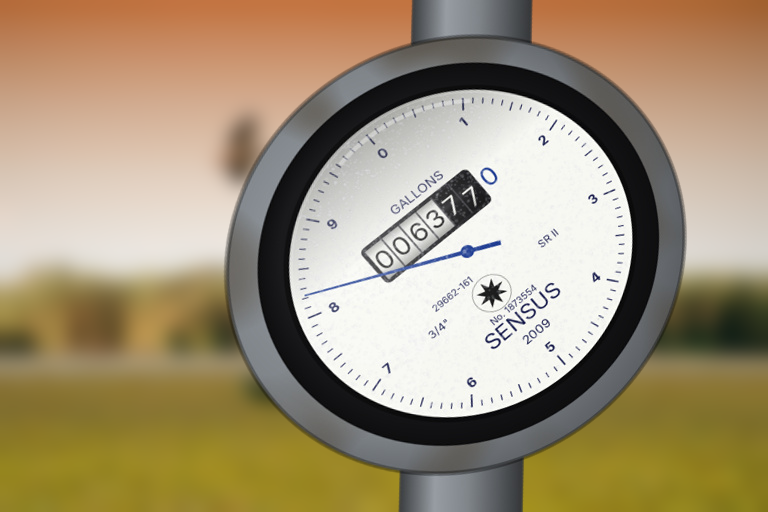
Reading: {"value": 63768.2, "unit": "gal"}
